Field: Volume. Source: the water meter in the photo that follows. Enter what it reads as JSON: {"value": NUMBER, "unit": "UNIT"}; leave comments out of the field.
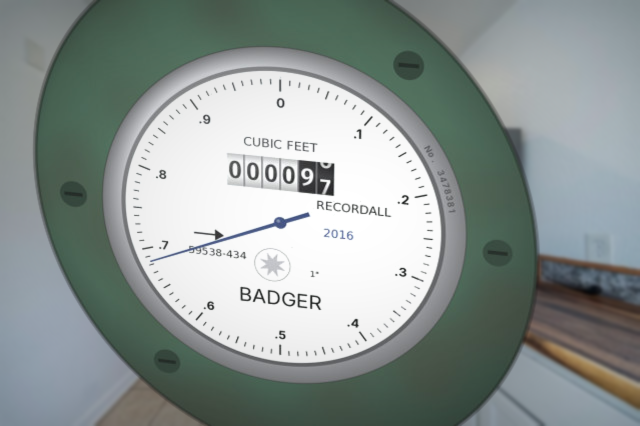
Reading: {"value": 96.68, "unit": "ft³"}
